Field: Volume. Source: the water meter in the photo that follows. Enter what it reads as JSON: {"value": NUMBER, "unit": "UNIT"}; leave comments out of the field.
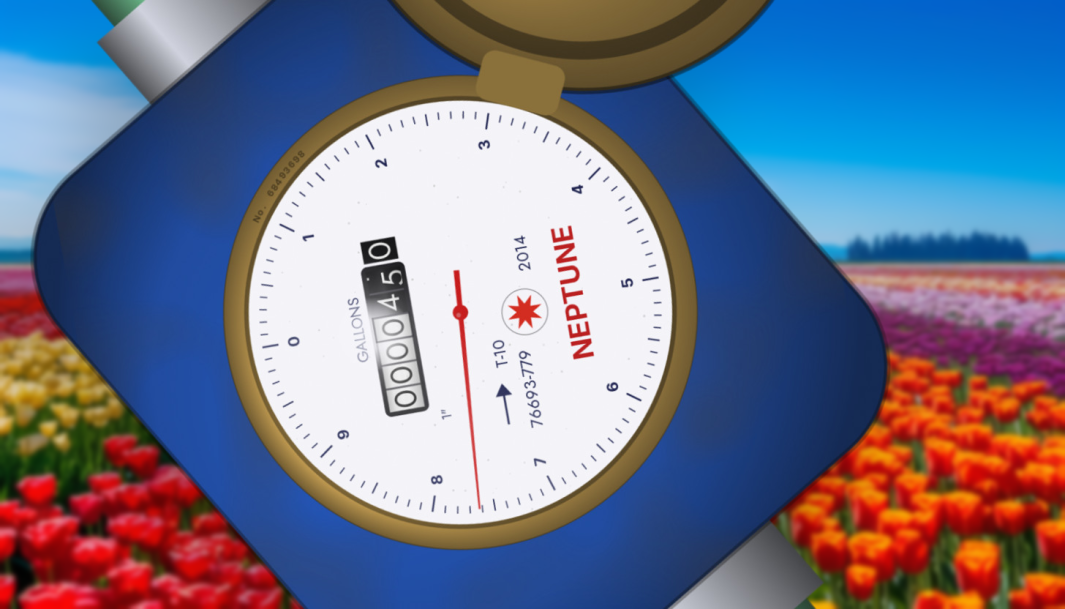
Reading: {"value": 447.6, "unit": "gal"}
